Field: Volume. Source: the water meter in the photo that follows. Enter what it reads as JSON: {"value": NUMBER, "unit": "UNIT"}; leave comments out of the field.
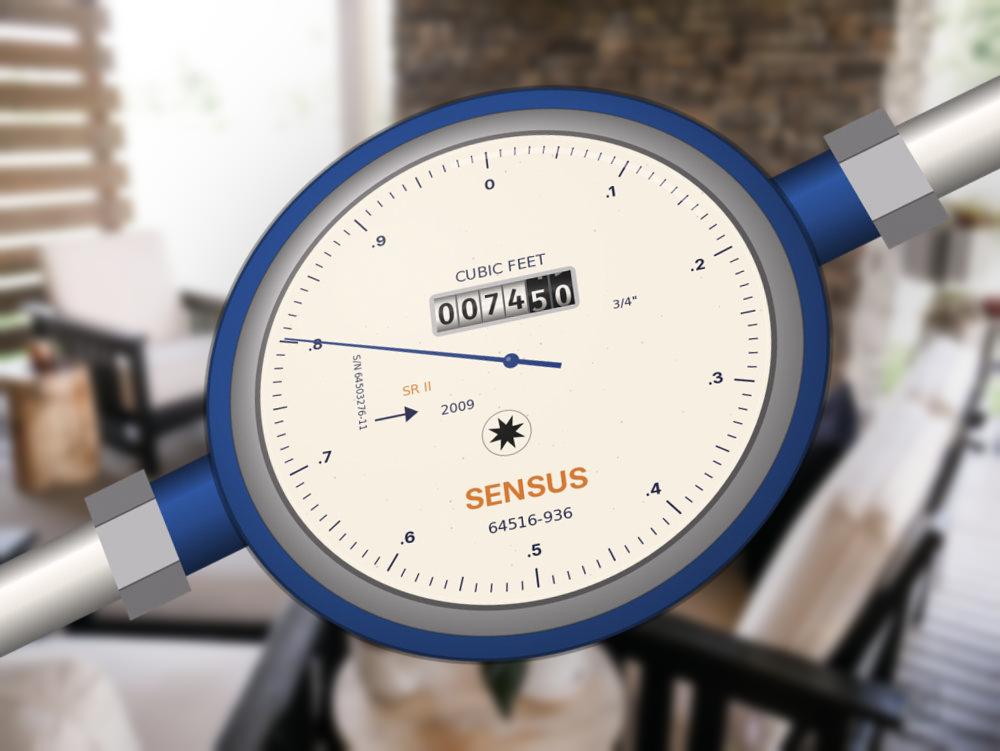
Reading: {"value": 7449.80, "unit": "ft³"}
